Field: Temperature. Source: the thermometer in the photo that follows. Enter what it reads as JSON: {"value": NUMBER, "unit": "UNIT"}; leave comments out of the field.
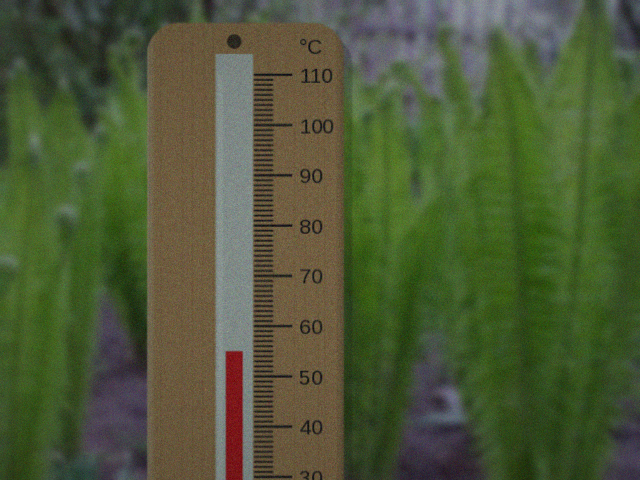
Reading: {"value": 55, "unit": "°C"}
